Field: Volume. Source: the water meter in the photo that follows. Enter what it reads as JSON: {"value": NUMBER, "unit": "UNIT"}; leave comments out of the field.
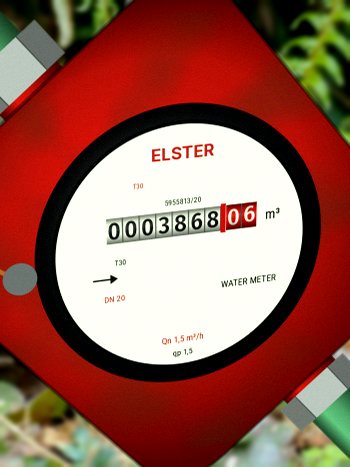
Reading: {"value": 3868.06, "unit": "m³"}
